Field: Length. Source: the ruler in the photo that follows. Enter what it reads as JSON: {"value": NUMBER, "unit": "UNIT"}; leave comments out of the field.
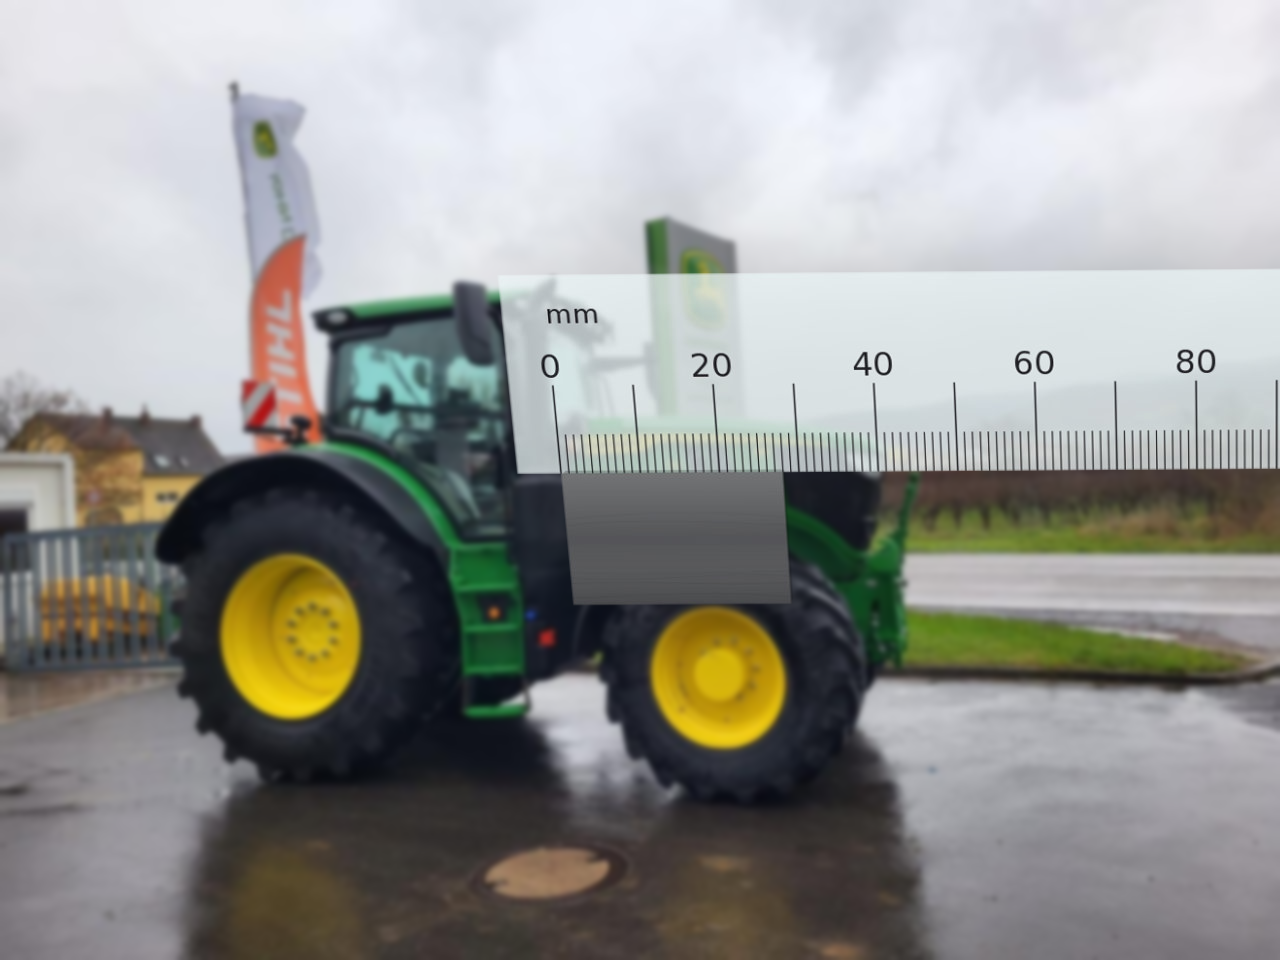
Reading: {"value": 28, "unit": "mm"}
